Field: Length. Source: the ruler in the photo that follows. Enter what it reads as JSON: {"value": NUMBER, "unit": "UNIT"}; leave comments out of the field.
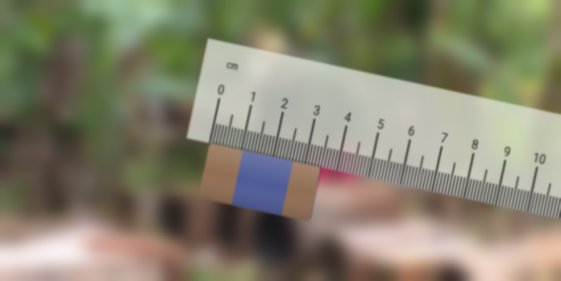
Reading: {"value": 3.5, "unit": "cm"}
